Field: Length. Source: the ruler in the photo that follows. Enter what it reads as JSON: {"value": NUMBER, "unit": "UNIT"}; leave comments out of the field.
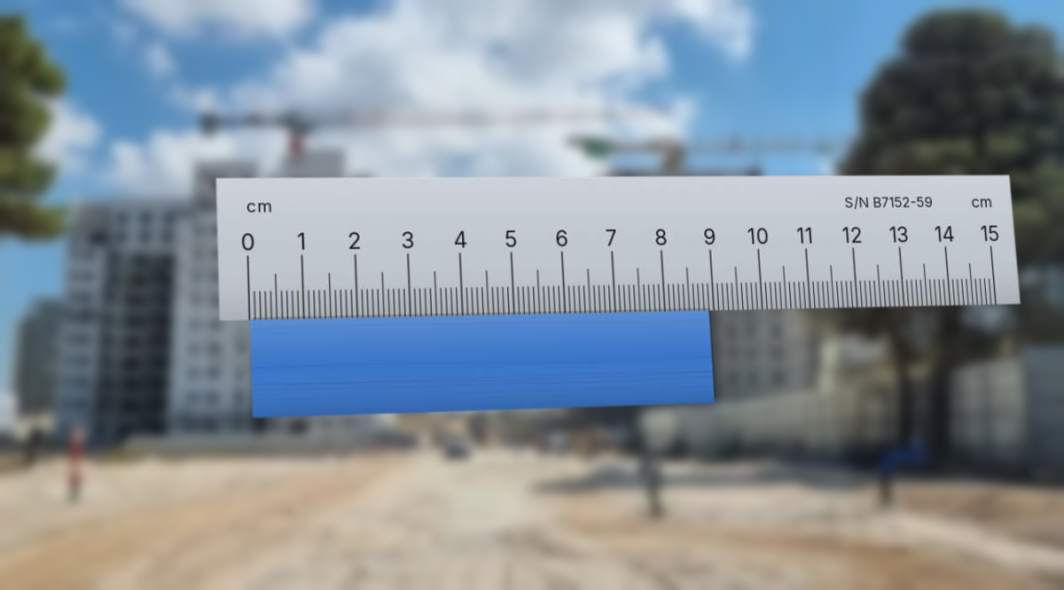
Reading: {"value": 8.9, "unit": "cm"}
